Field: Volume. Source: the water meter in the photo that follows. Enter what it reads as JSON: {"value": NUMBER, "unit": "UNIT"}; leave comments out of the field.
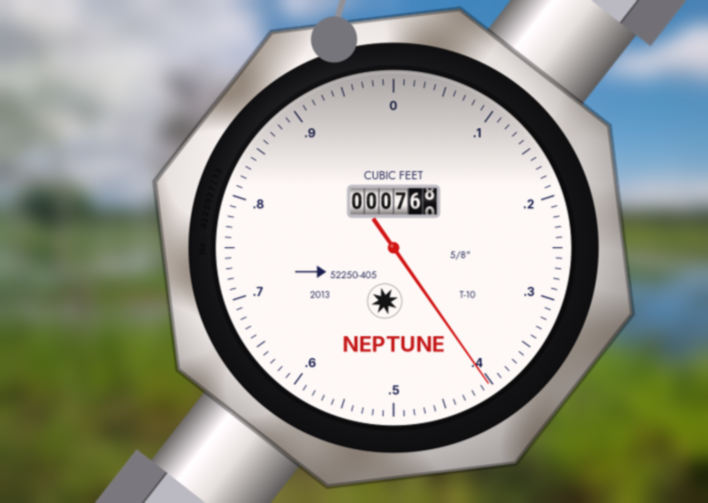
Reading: {"value": 768.40, "unit": "ft³"}
